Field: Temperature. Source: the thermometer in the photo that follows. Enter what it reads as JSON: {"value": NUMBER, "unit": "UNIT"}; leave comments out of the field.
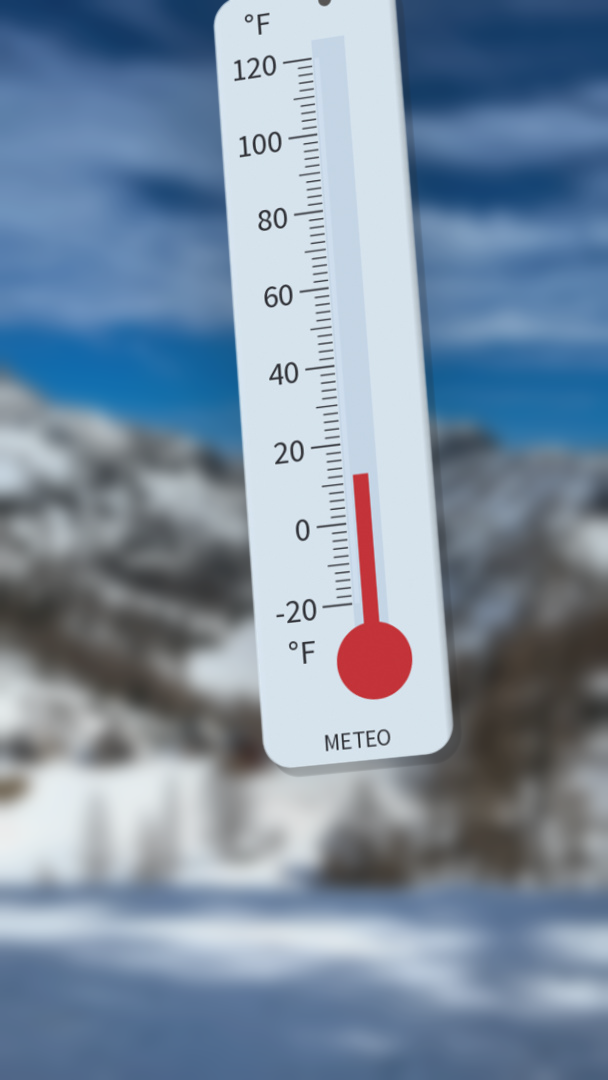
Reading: {"value": 12, "unit": "°F"}
